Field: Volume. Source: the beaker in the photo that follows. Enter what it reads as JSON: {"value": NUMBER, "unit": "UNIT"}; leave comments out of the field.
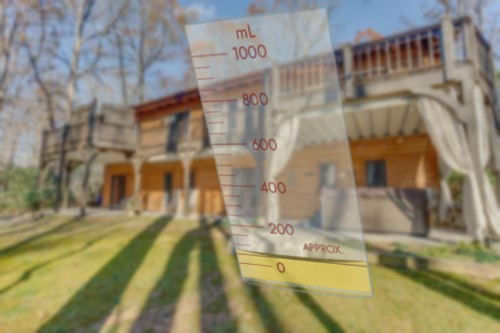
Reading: {"value": 50, "unit": "mL"}
